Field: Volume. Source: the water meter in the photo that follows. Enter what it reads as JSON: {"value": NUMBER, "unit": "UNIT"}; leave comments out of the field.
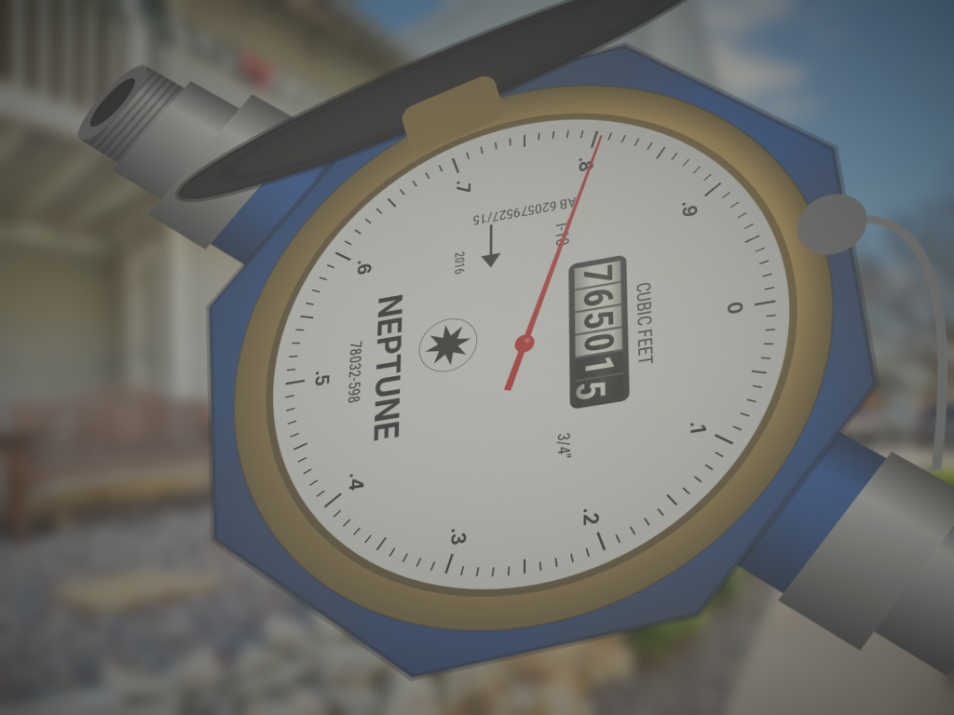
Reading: {"value": 765014.80, "unit": "ft³"}
